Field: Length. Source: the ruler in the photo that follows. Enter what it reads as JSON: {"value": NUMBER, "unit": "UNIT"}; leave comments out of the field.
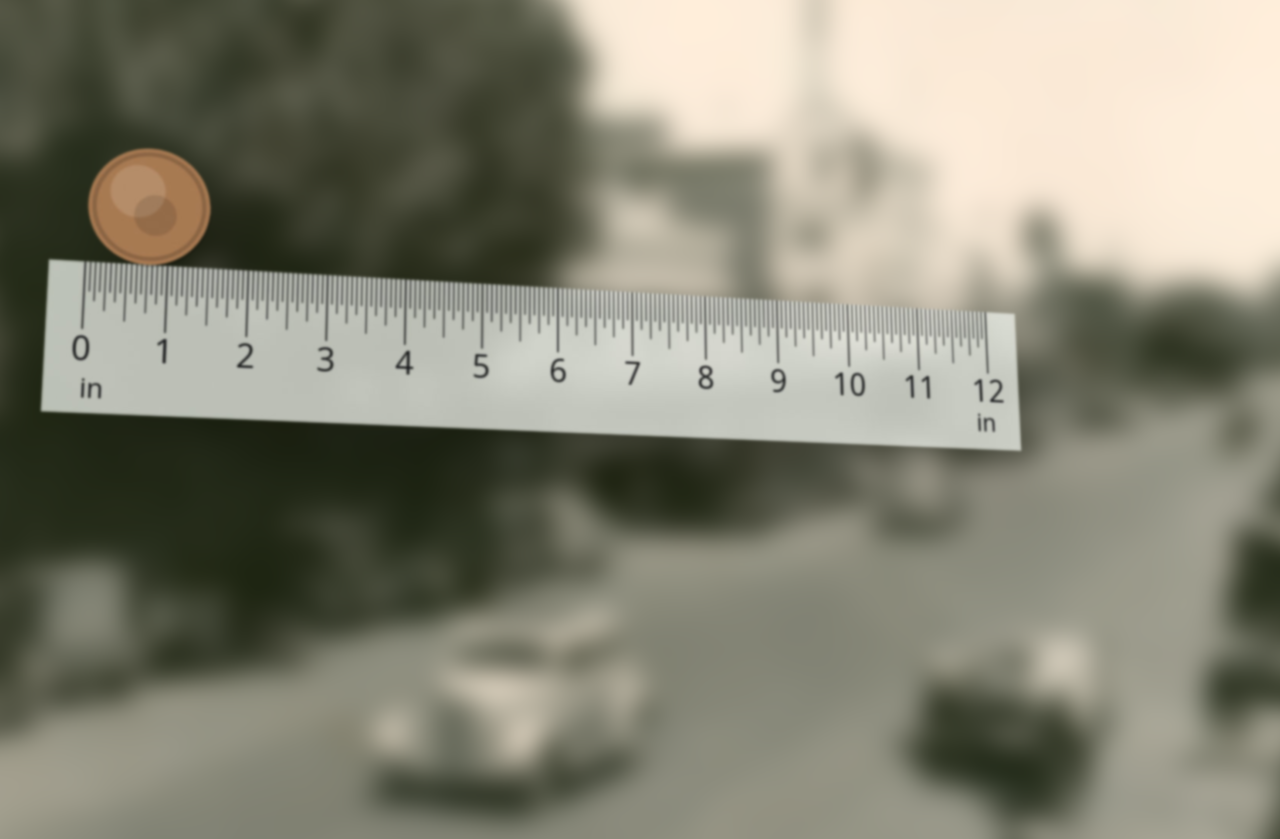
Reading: {"value": 1.5, "unit": "in"}
